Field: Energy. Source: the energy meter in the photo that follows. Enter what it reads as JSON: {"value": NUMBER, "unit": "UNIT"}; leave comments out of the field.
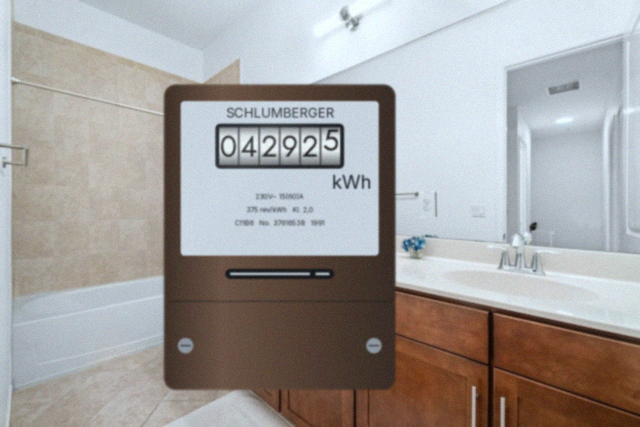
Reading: {"value": 42925, "unit": "kWh"}
